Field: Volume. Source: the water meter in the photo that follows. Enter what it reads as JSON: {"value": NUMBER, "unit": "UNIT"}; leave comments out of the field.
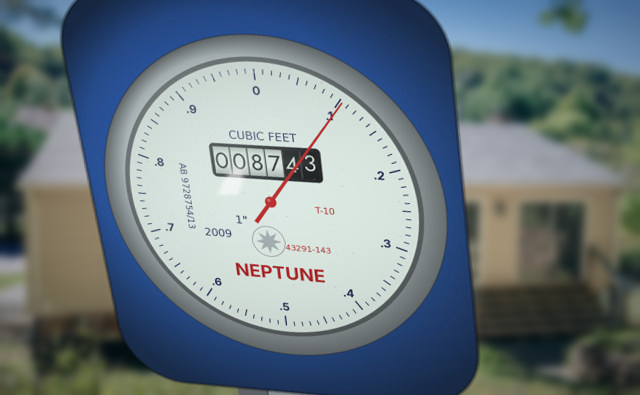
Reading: {"value": 8743.10, "unit": "ft³"}
